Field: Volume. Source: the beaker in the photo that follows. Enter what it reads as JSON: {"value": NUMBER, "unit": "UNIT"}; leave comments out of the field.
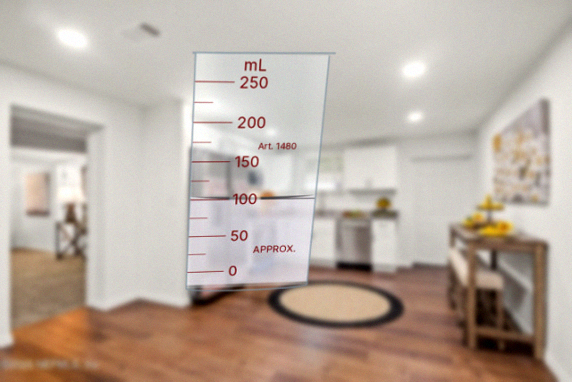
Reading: {"value": 100, "unit": "mL"}
